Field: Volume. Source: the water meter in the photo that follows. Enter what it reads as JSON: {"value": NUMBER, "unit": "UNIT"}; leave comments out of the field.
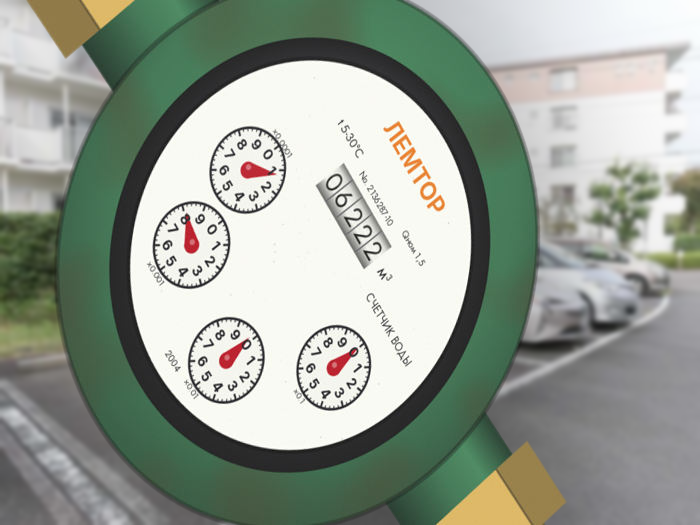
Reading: {"value": 6221.9981, "unit": "m³"}
